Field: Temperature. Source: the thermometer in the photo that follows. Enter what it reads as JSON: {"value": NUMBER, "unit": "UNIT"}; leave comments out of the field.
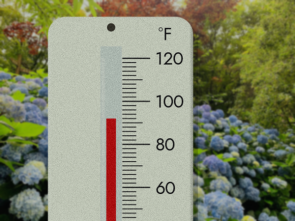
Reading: {"value": 92, "unit": "°F"}
